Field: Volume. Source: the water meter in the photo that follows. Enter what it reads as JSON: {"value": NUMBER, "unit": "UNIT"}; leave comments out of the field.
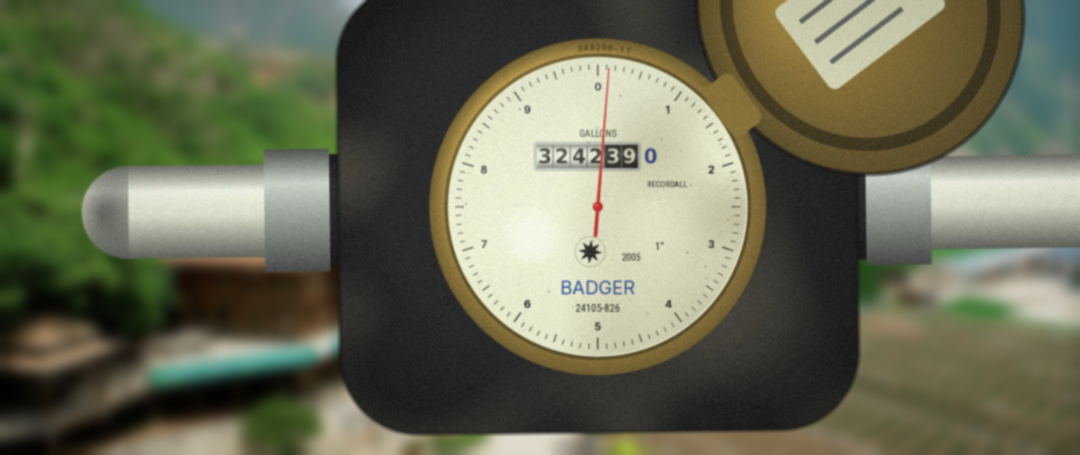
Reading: {"value": 3242390.1, "unit": "gal"}
